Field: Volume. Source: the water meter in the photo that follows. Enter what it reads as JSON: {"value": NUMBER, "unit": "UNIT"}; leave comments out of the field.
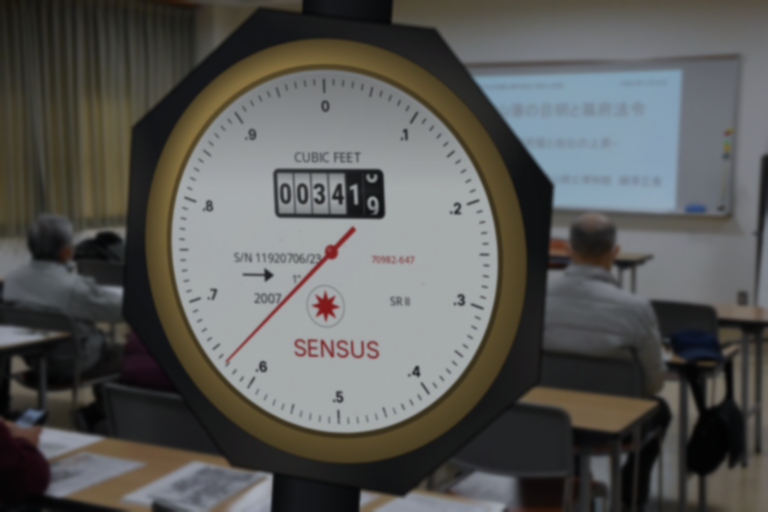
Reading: {"value": 3418.63, "unit": "ft³"}
